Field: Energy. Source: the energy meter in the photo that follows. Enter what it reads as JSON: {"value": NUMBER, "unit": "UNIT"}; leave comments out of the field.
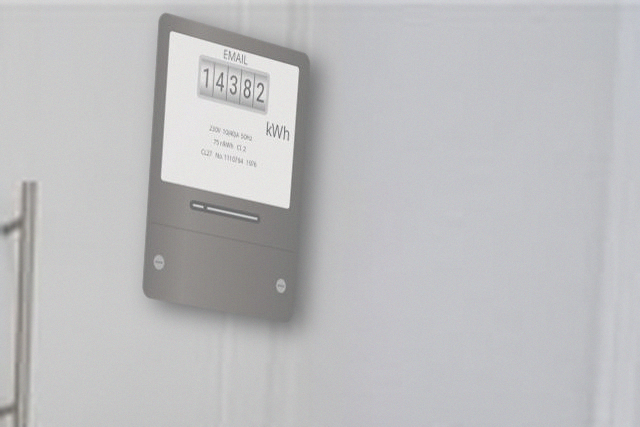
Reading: {"value": 14382, "unit": "kWh"}
